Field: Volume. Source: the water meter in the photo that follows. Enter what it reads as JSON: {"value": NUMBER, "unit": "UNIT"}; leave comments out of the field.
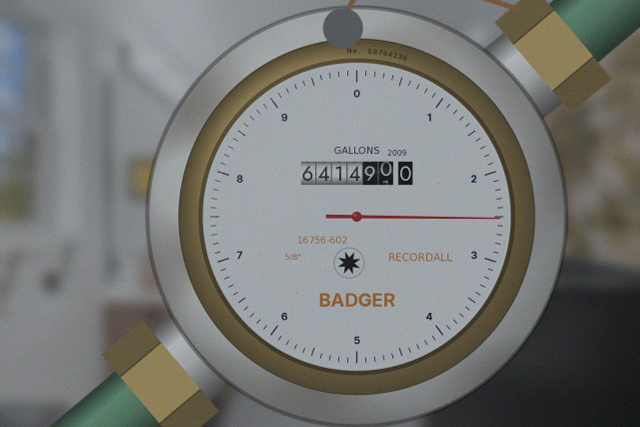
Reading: {"value": 6414902.5, "unit": "gal"}
